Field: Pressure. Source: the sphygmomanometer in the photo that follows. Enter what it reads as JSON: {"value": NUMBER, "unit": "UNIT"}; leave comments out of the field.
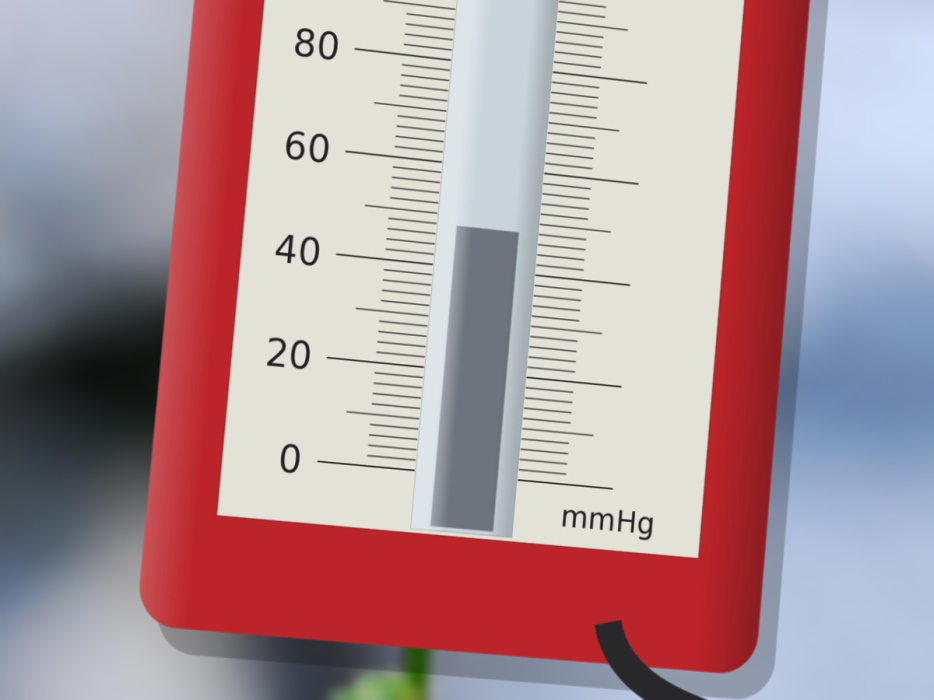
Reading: {"value": 48, "unit": "mmHg"}
